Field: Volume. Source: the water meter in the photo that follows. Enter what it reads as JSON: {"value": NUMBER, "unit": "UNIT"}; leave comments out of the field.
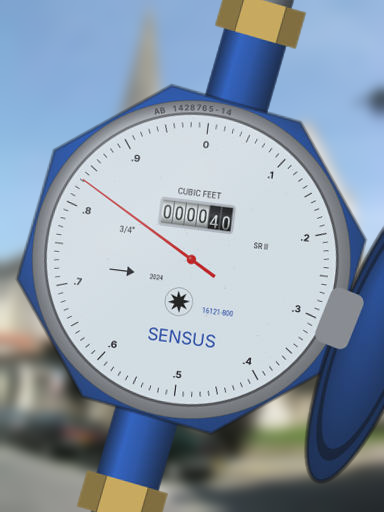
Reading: {"value": 39.83, "unit": "ft³"}
